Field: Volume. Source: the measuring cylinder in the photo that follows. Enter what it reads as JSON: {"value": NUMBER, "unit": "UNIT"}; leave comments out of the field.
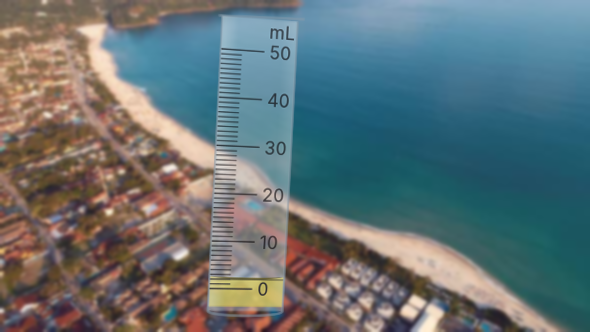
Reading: {"value": 2, "unit": "mL"}
